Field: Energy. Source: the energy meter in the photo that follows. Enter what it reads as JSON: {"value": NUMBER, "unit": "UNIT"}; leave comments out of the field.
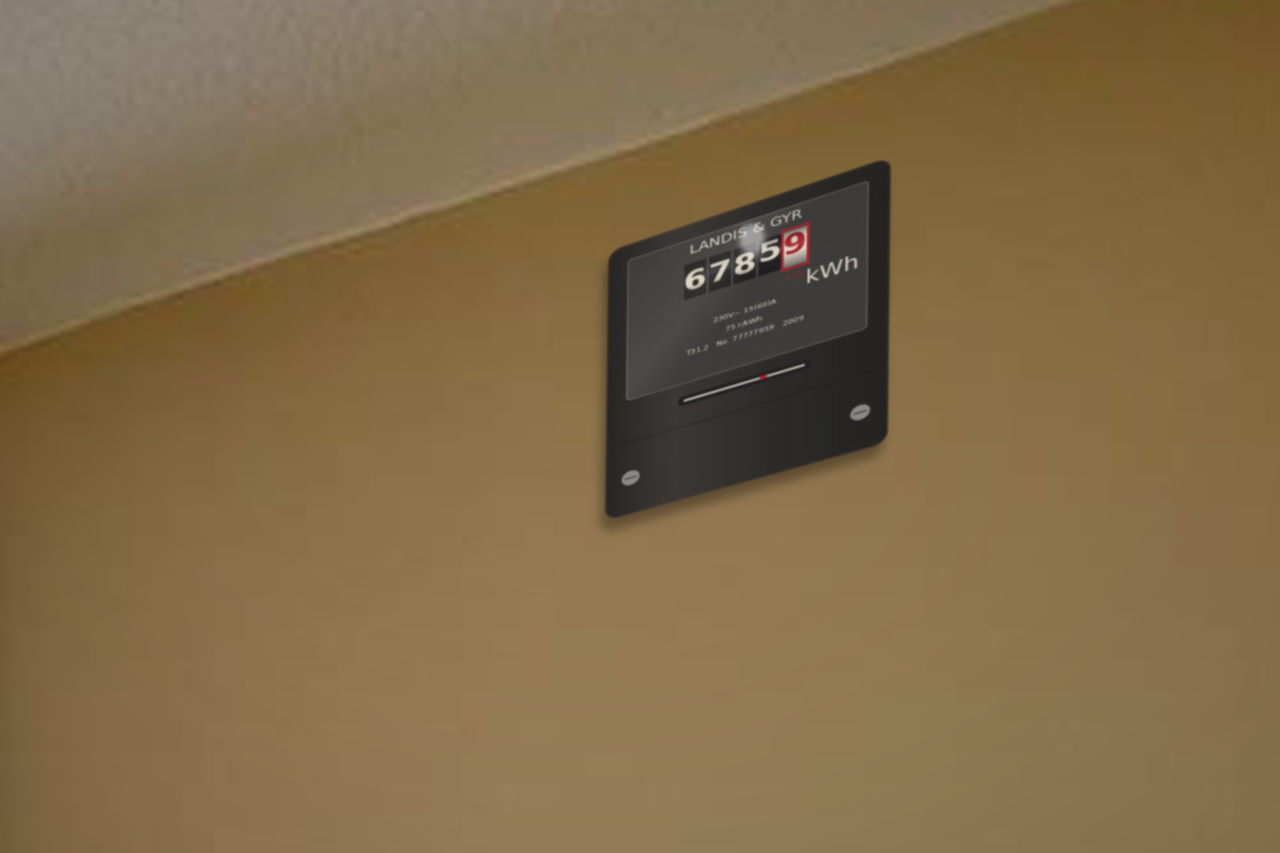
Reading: {"value": 6785.9, "unit": "kWh"}
